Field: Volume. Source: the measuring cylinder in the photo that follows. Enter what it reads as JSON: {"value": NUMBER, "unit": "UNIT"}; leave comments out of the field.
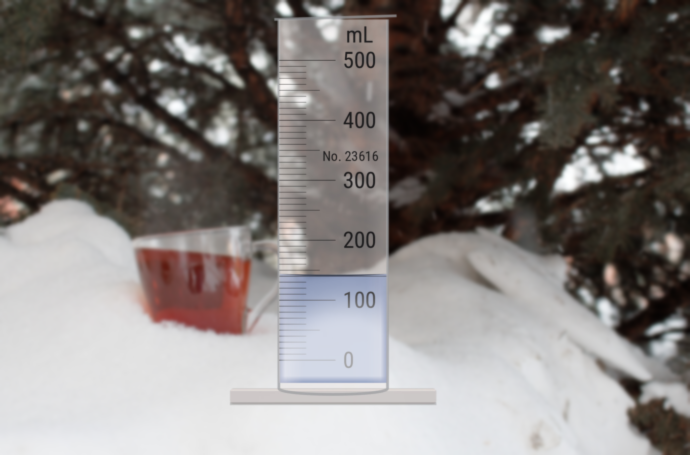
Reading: {"value": 140, "unit": "mL"}
